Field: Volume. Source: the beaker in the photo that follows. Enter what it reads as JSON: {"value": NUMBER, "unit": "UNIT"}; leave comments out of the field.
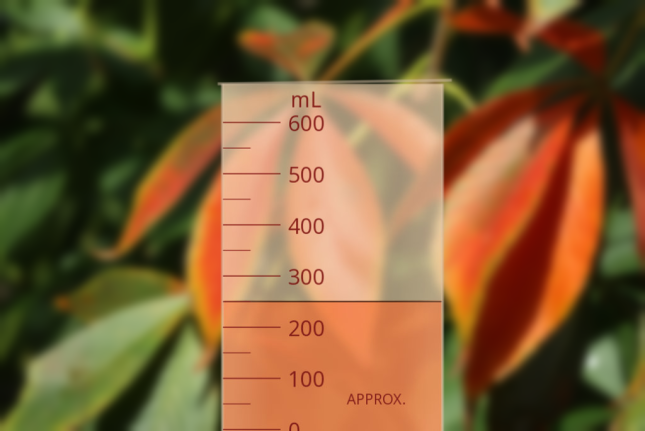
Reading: {"value": 250, "unit": "mL"}
